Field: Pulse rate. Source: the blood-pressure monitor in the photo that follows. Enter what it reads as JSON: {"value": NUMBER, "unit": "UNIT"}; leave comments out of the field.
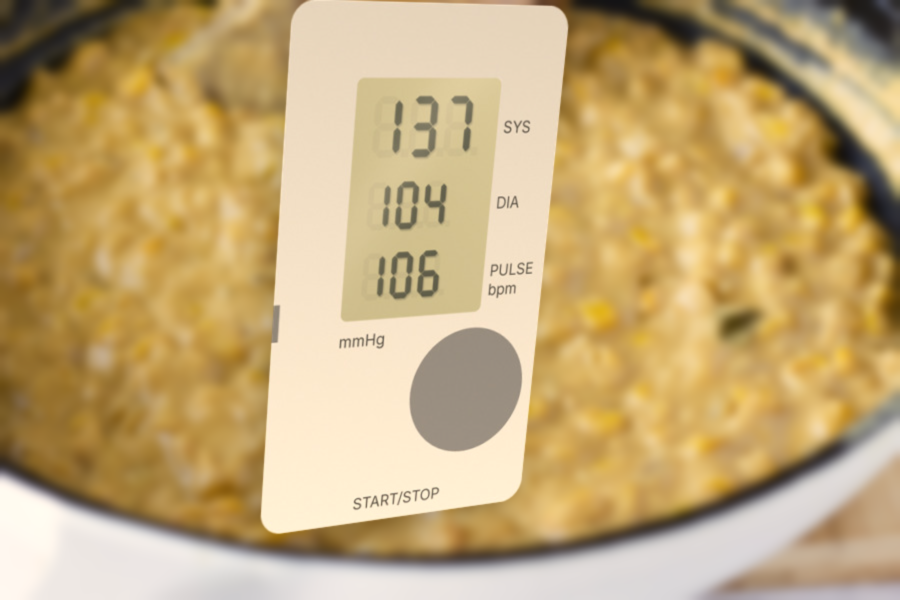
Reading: {"value": 106, "unit": "bpm"}
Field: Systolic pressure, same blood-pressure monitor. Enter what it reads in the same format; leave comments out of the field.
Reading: {"value": 137, "unit": "mmHg"}
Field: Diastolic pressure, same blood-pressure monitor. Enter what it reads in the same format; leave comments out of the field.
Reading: {"value": 104, "unit": "mmHg"}
